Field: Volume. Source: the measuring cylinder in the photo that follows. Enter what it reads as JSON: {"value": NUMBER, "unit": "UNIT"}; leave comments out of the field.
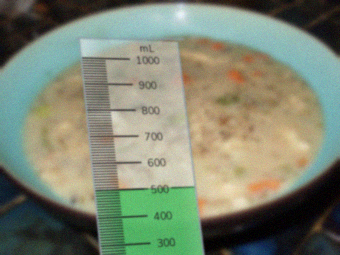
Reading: {"value": 500, "unit": "mL"}
